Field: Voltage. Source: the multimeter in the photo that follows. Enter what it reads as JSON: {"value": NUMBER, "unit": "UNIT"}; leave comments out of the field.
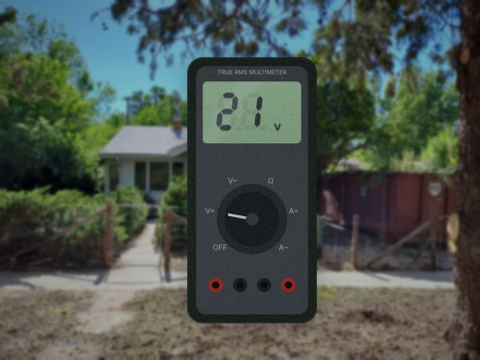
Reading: {"value": 21, "unit": "V"}
